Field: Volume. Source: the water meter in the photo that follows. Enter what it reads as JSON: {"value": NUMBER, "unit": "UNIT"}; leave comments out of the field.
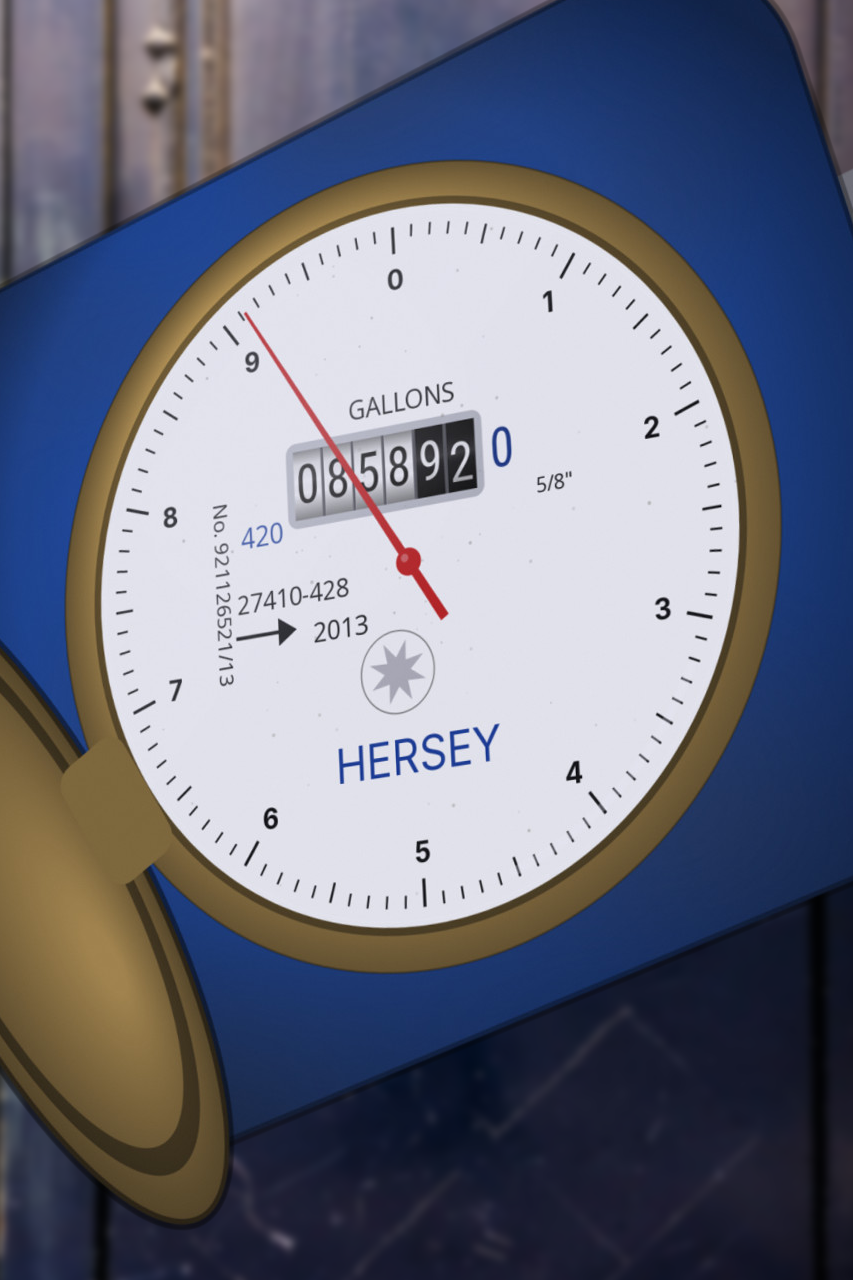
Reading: {"value": 858919.1, "unit": "gal"}
